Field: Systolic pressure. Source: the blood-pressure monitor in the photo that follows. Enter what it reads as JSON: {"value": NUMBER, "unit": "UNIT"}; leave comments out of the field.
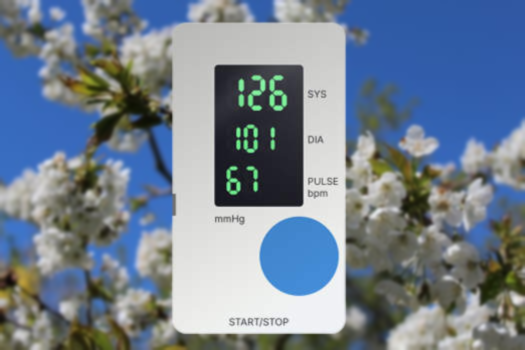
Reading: {"value": 126, "unit": "mmHg"}
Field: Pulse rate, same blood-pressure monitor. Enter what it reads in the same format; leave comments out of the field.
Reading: {"value": 67, "unit": "bpm"}
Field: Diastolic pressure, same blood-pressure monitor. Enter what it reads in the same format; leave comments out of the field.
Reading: {"value": 101, "unit": "mmHg"}
